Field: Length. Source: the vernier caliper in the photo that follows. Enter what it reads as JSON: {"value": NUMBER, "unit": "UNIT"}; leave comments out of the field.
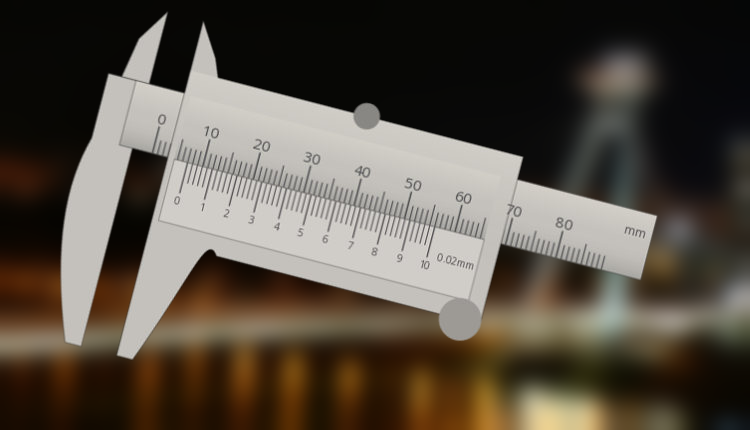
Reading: {"value": 7.0, "unit": "mm"}
